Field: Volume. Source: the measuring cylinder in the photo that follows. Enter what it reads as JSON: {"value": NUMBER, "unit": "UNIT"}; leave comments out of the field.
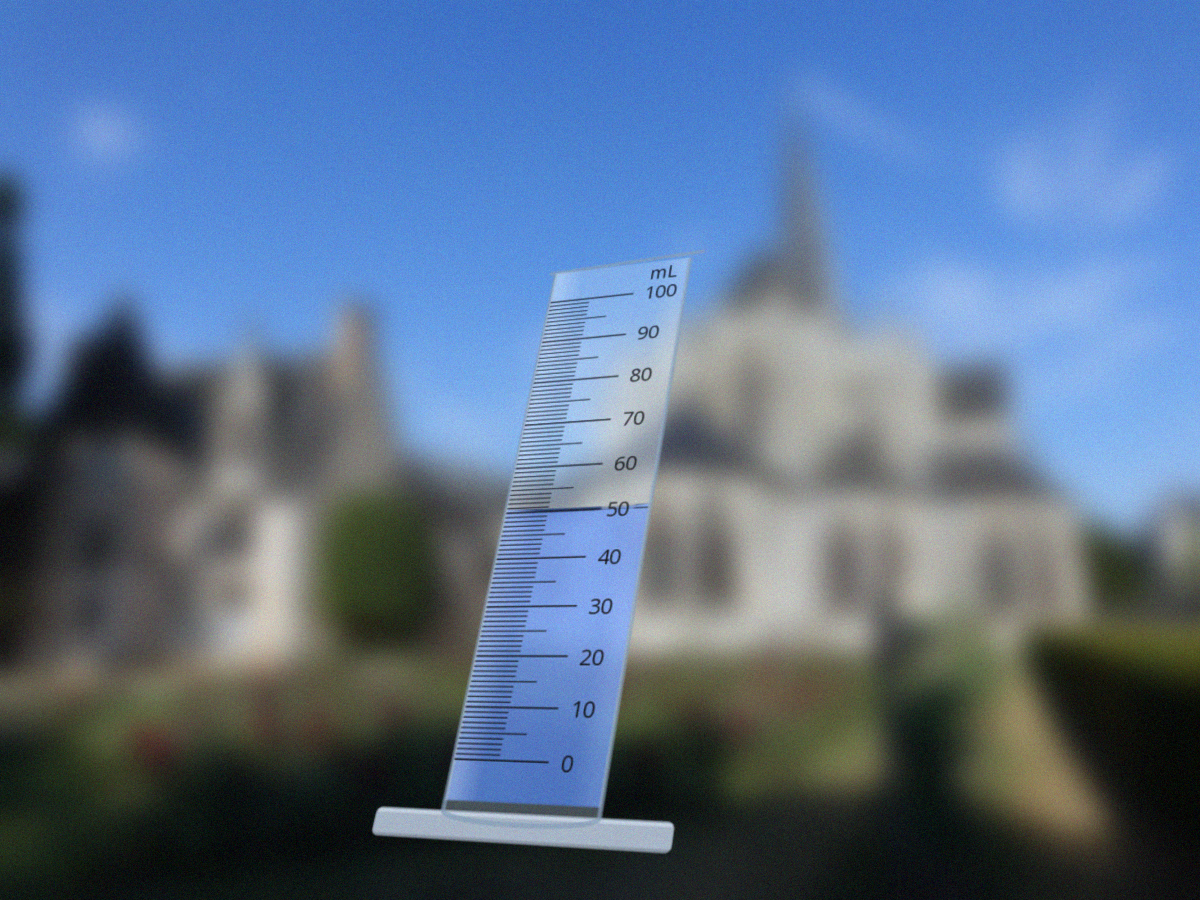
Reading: {"value": 50, "unit": "mL"}
